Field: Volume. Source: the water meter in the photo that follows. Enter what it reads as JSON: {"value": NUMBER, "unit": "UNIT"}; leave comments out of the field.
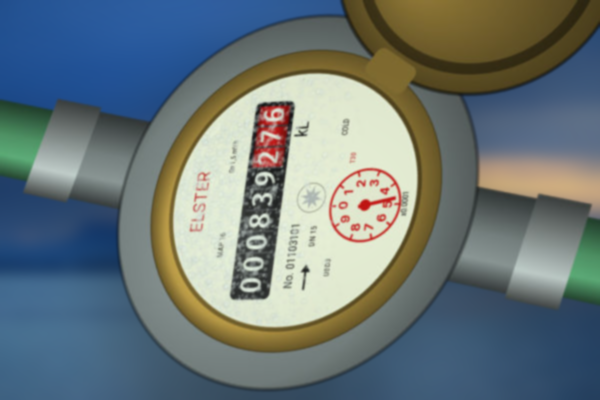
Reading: {"value": 839.2764, "unit": "kL"}
